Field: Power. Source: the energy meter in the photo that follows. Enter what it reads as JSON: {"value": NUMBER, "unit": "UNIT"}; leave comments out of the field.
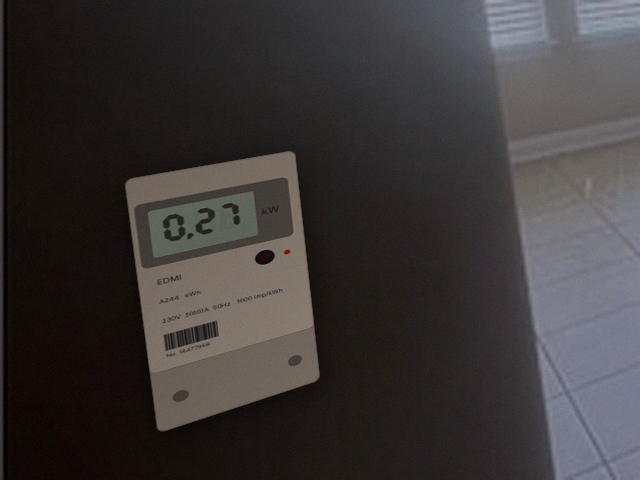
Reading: {"value": 0.27, "unit": "kW"}
